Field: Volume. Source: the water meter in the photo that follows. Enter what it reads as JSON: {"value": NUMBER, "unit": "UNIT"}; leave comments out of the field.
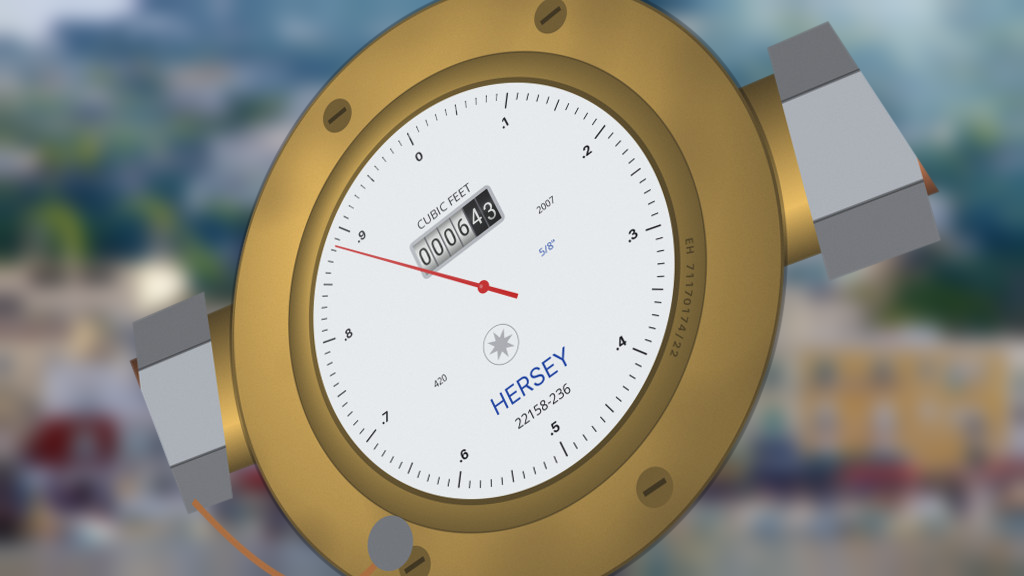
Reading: {"value": 642.88, "unit": "ft³"}
